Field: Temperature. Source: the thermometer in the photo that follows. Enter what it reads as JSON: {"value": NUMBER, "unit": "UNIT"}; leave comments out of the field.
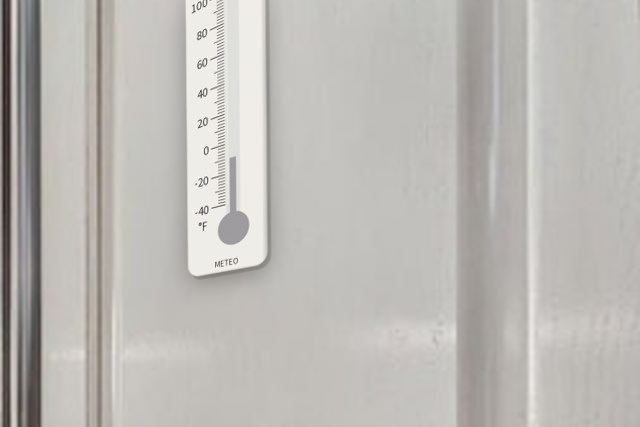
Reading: {"value": -10, "unit": "°F"}
